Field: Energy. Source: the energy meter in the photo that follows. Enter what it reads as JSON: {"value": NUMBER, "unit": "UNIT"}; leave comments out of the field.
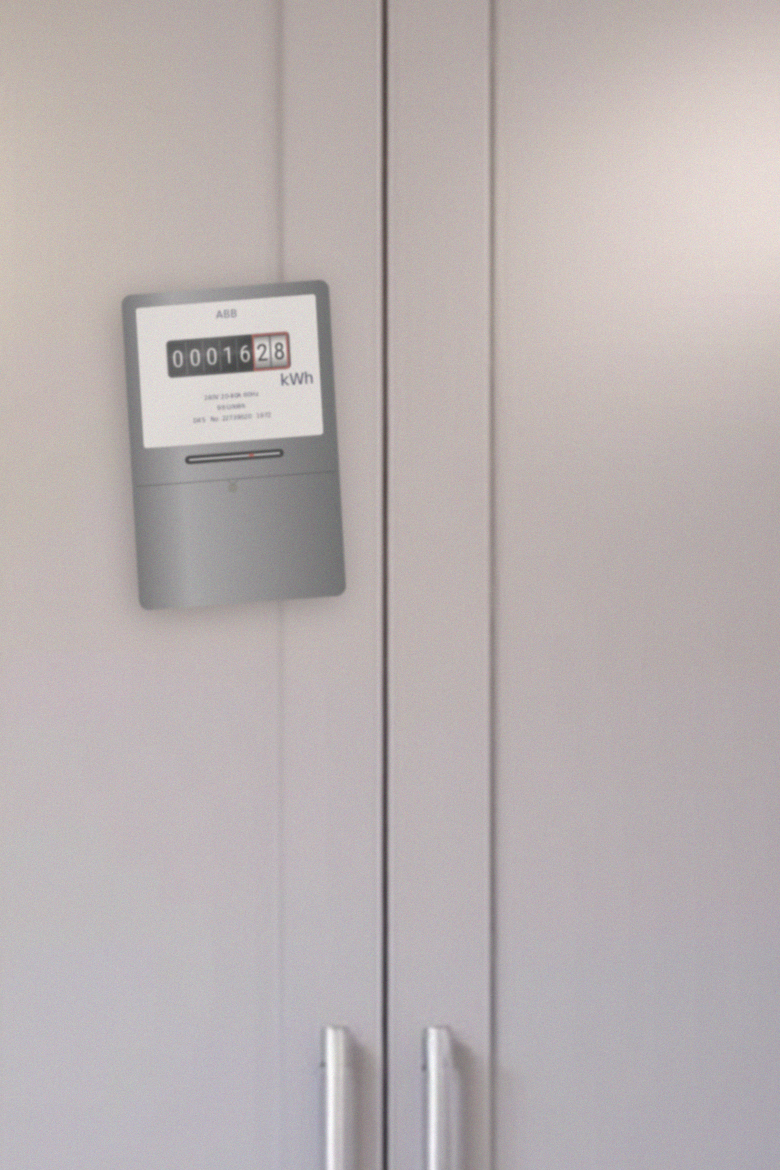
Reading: {"value": 16.28, "unit": "kWh"}
